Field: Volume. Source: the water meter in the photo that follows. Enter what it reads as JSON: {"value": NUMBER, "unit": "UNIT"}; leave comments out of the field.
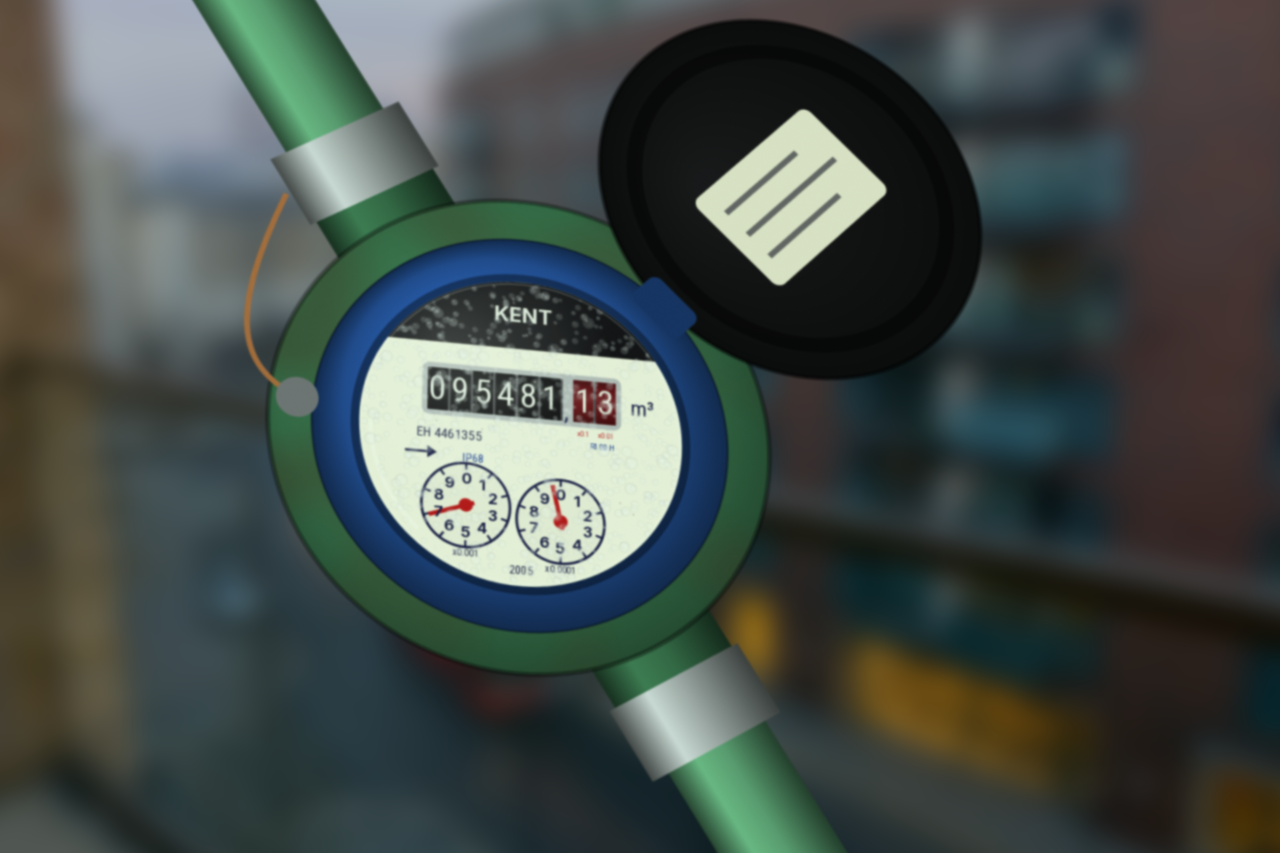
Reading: {"value": 95481.1369, "unit": "m³"}
